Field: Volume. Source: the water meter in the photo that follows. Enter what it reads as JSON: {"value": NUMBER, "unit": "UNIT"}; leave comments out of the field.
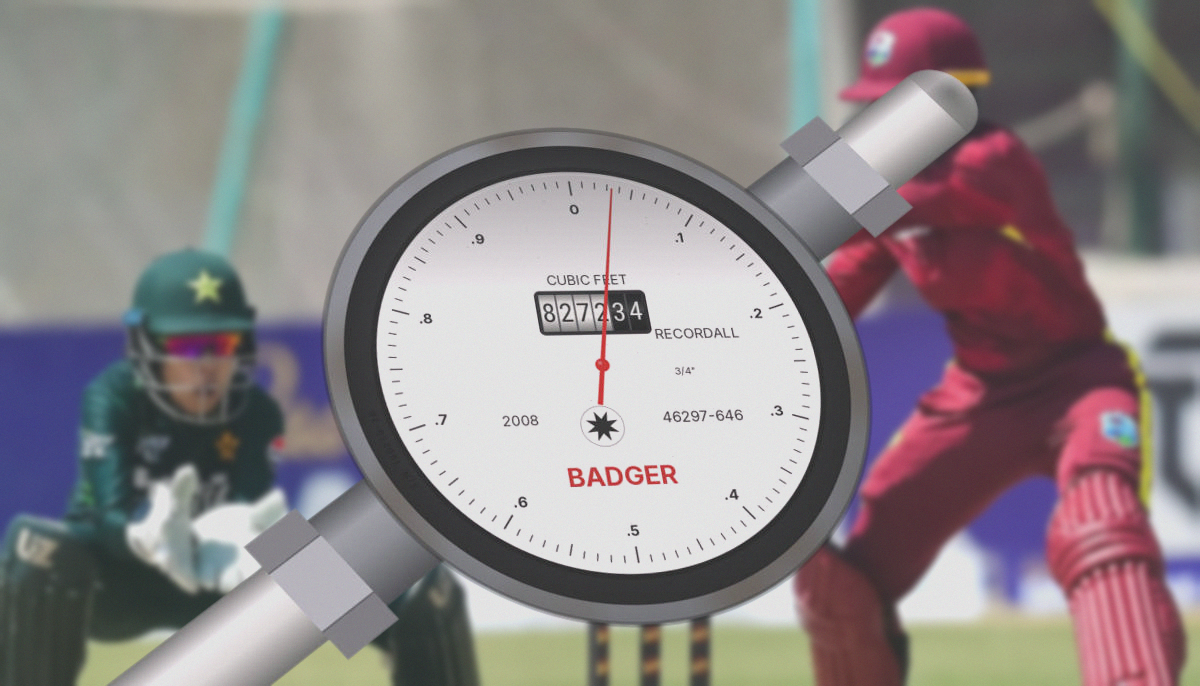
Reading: {"value": 827234.03, "unit": "ft³"}
